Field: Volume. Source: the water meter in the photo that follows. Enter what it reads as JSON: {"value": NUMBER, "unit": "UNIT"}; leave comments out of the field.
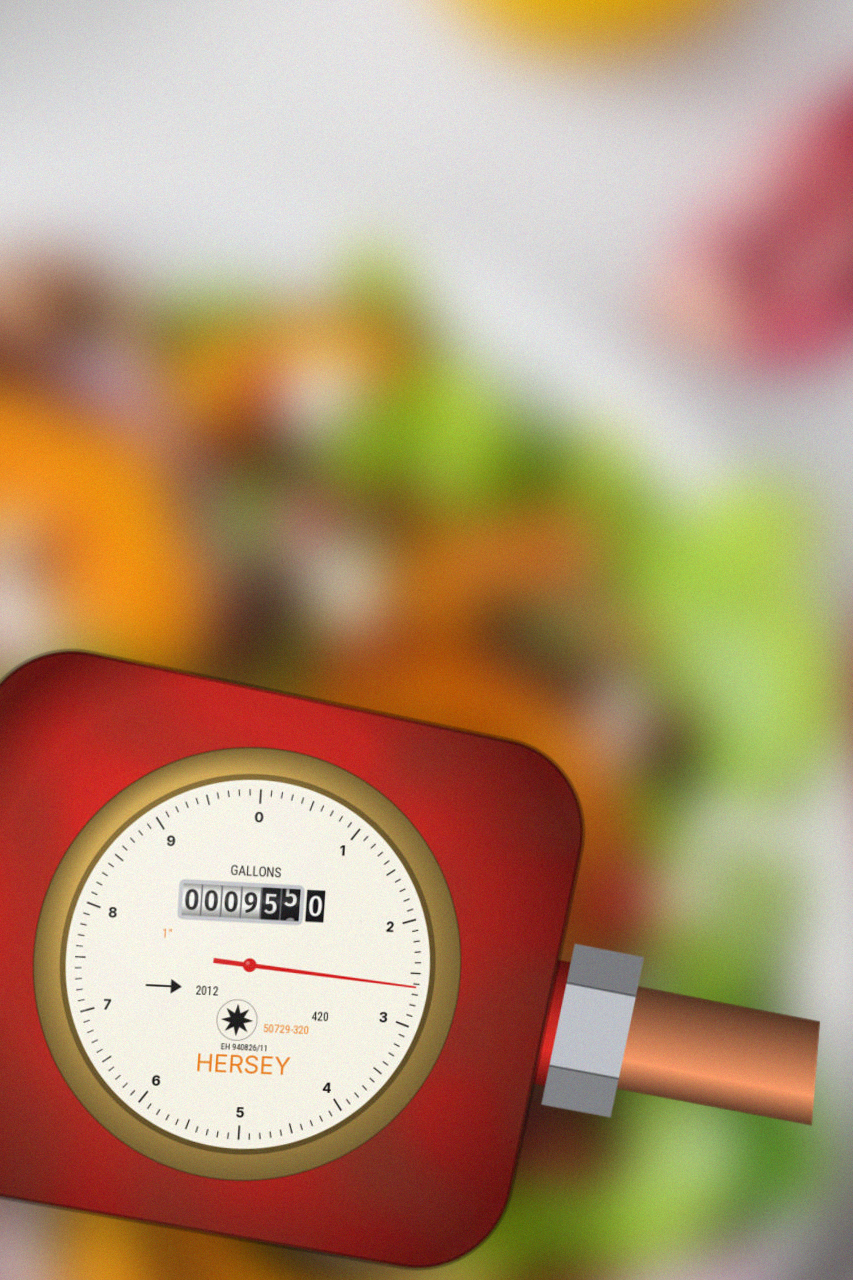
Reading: {"value": 9552.6, "unit": "gal"}
